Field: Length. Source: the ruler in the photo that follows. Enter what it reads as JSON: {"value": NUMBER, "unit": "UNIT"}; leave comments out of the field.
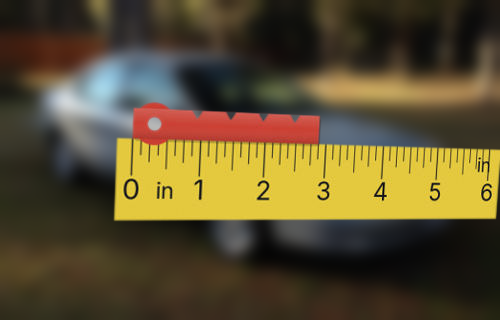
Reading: {"value": 2.875, "unit": "in"}
